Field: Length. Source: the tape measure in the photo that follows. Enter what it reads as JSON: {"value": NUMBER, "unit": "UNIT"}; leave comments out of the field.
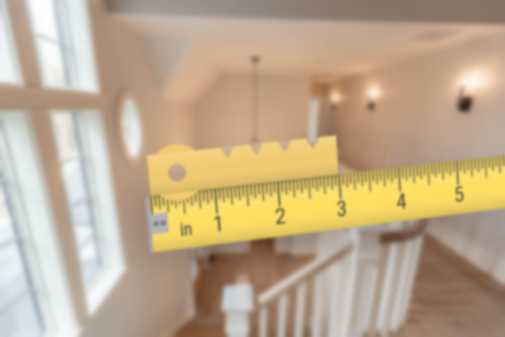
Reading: {"value": 3, "unit": "in"}
